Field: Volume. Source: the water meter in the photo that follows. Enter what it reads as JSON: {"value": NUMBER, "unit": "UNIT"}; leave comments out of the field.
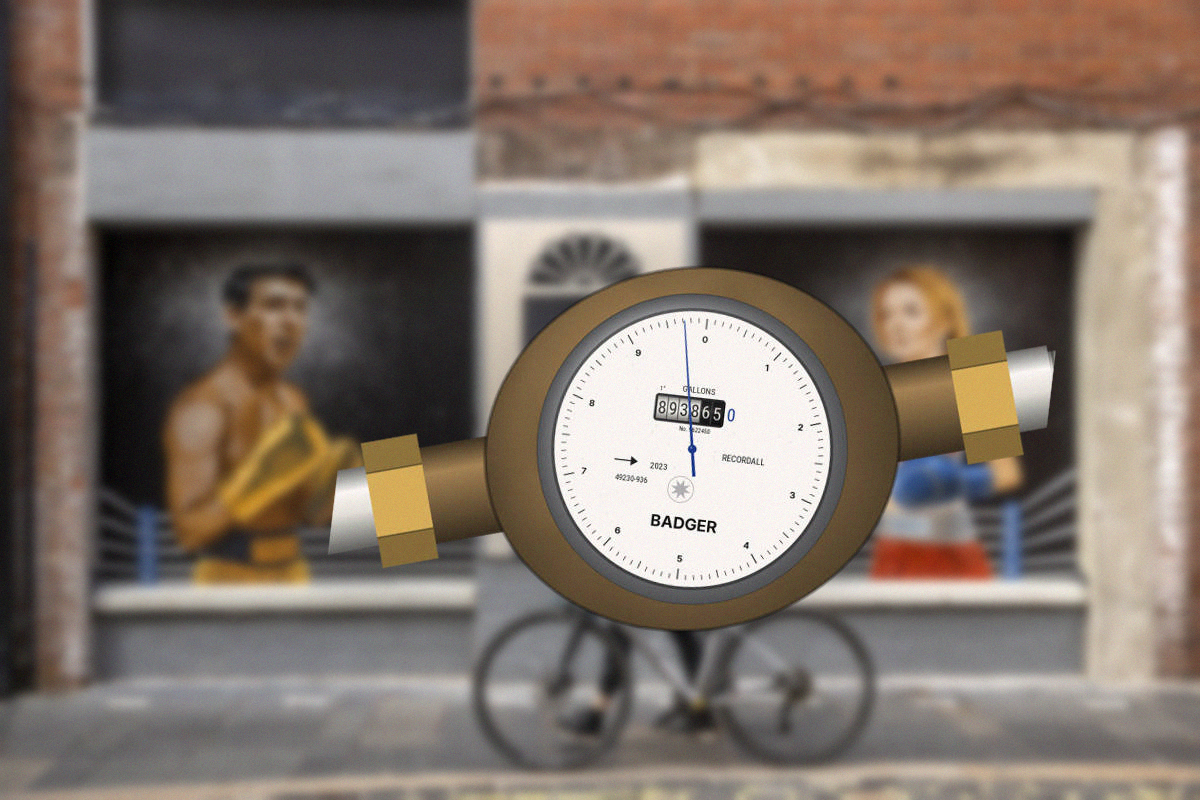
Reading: {"value": 8938649.7, "unit": "gal"}
